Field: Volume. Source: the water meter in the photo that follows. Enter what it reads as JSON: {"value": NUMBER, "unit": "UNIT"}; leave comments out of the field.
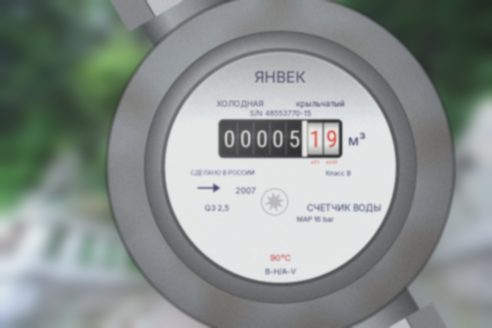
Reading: {"value": 5.19, "unit": "m³"}
